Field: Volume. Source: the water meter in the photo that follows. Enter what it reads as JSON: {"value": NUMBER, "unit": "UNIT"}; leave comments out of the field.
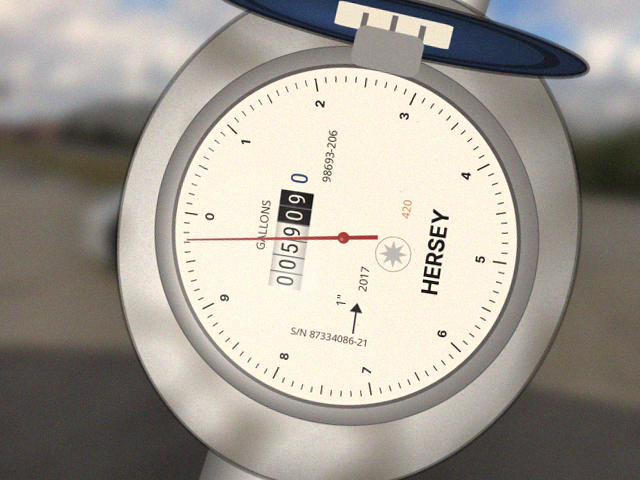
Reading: {"value": 59089.7, "unit": "gal"}
